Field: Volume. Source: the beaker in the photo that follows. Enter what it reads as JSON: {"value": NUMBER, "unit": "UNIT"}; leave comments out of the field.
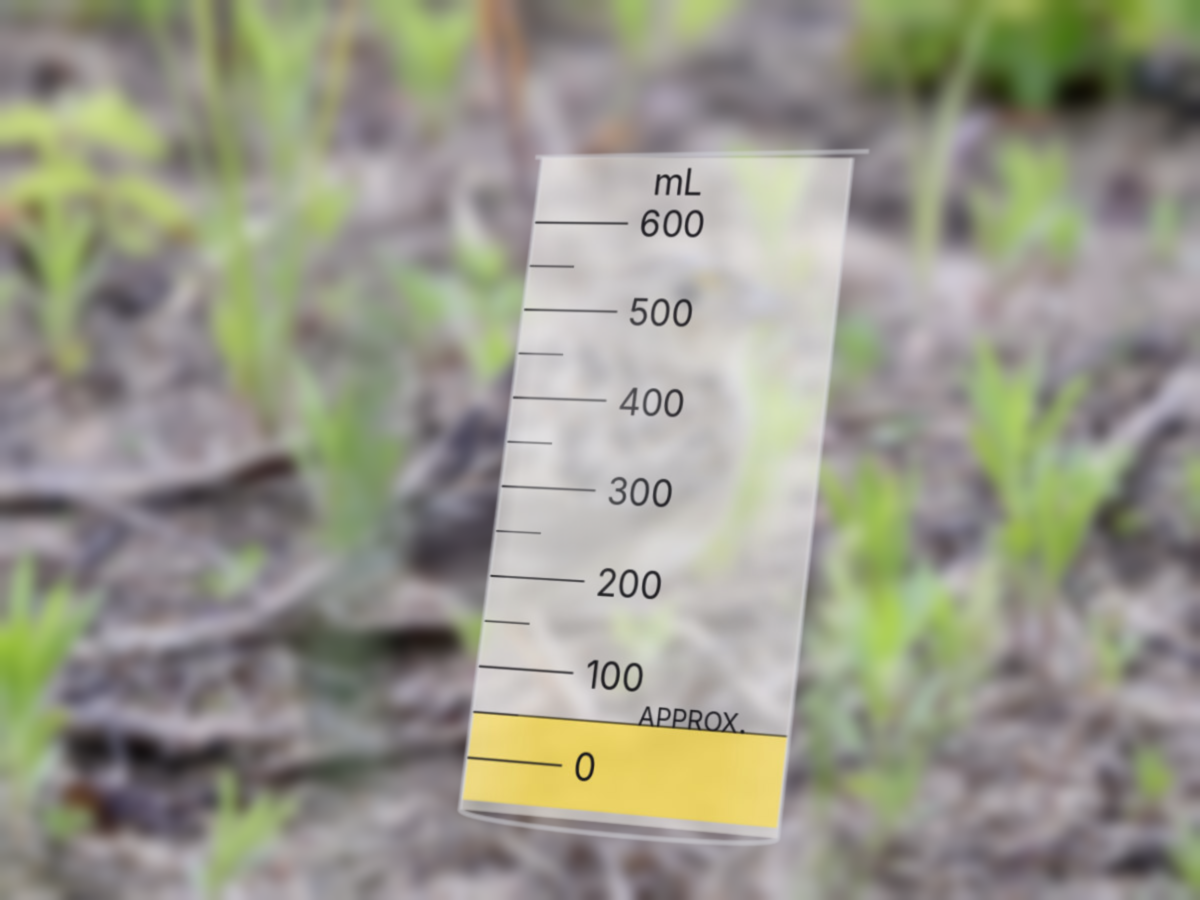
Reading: {"value": 50, "unit": "mL"}
